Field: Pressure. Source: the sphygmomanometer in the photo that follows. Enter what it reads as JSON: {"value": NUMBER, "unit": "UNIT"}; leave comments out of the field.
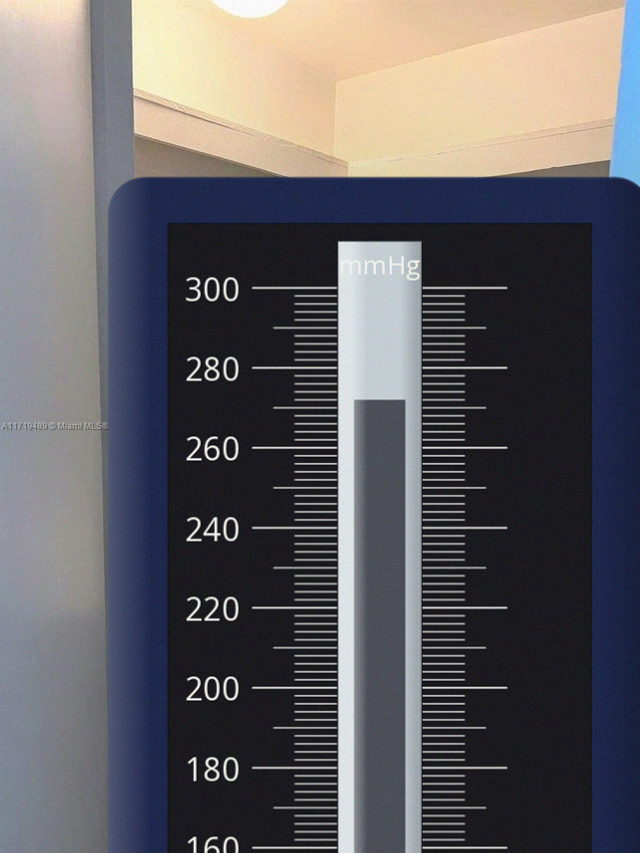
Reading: {"value": 272, "unit": "mmHg"}
